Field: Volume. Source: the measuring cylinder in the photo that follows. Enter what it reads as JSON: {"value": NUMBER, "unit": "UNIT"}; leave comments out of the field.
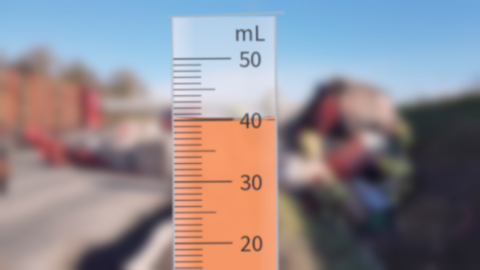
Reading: {"value": 40, "unit": "mL"}
